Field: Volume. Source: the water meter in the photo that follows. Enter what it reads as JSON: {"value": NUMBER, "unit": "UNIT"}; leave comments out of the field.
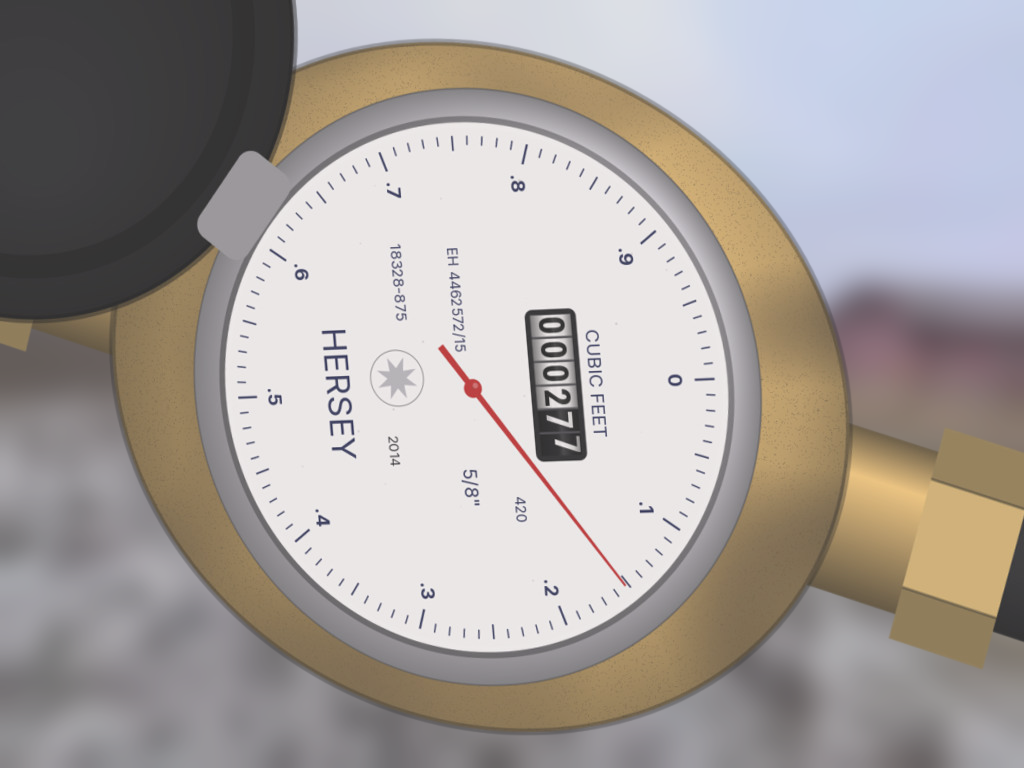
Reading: {"value": 277.15, "unit": "ft³"}
